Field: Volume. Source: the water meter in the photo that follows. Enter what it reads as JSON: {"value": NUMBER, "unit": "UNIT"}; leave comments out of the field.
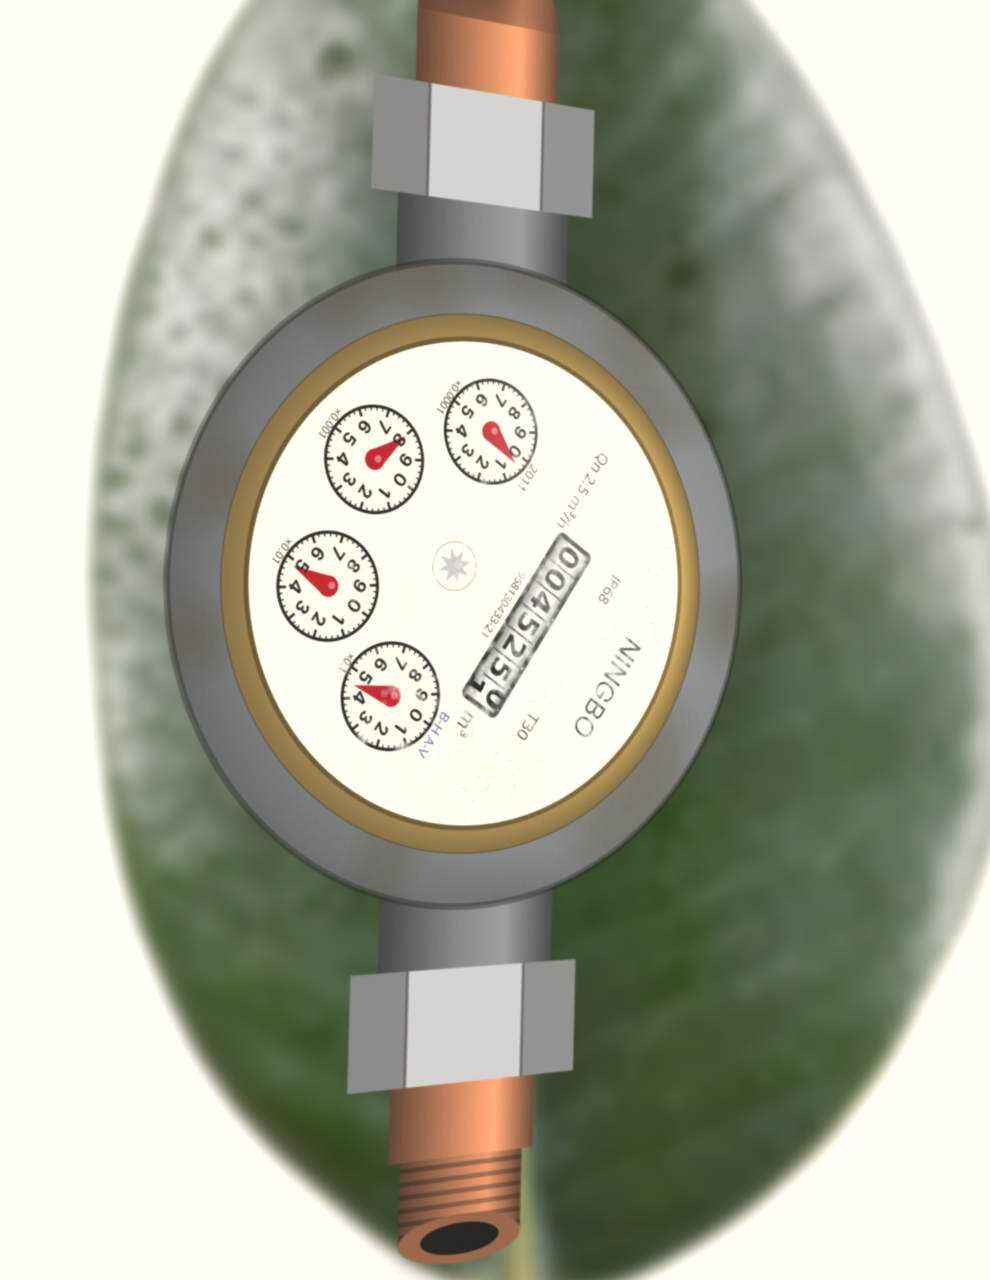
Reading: {"value": 45250.4480, "unit": "m³"}
